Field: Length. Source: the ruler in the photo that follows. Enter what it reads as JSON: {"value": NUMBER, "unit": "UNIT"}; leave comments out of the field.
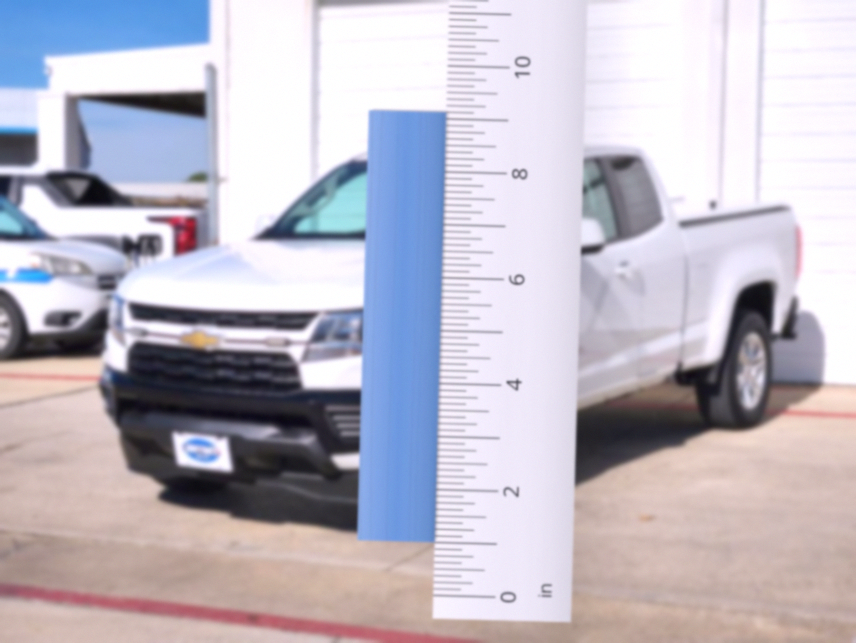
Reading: {"value": 8.125, "unit": "in"}
